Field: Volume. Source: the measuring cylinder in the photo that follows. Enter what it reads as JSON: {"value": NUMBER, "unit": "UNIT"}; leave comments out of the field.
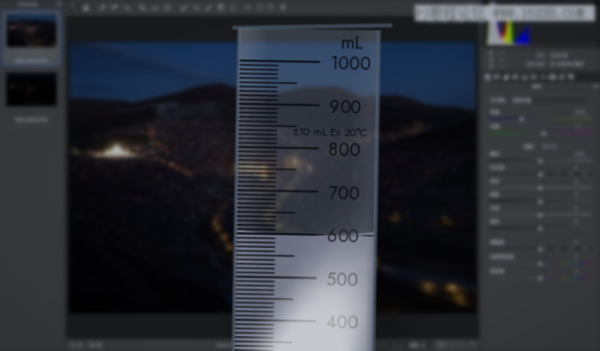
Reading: {"value": 600, "unit": "mL"}
